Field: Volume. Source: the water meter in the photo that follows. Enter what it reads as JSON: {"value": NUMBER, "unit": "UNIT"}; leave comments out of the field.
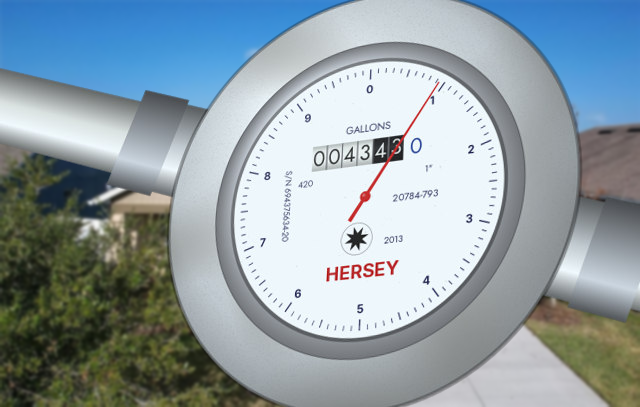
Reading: {"value": 43430.9, "unit": "gal"}
